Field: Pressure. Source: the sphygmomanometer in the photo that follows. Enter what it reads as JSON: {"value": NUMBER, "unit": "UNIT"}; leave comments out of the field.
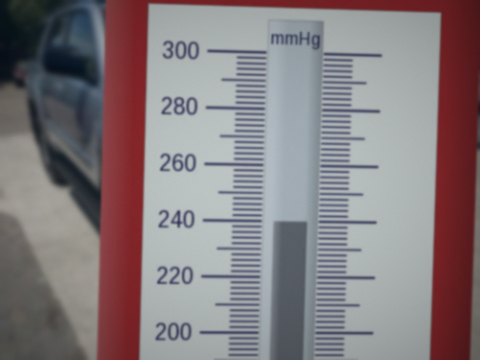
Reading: {"value": 240, "unit": "mmHg"}
